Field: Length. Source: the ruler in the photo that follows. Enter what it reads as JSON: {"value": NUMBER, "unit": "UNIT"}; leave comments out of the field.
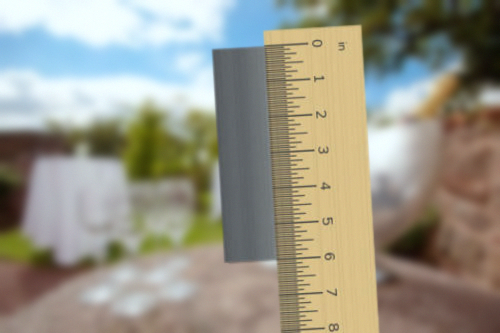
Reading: {"value": 6, "unit": "in"}
